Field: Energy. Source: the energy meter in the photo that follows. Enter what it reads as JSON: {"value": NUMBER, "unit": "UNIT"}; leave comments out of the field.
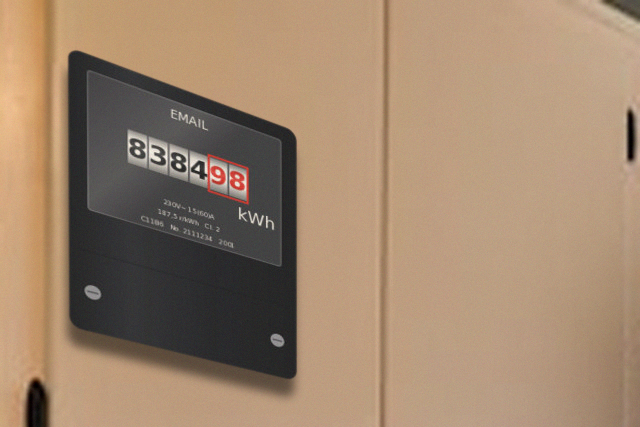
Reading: {"value": 8384.98, "unit": "kWh"}
